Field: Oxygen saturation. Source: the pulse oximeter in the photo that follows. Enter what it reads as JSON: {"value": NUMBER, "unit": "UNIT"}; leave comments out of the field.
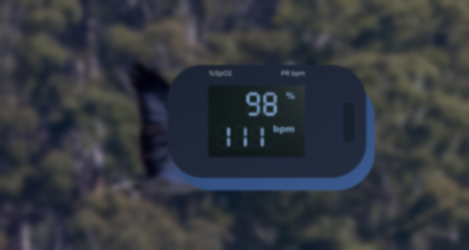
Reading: {"value": 98, "unit": "%"}
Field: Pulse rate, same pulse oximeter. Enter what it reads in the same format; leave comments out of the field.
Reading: {"value": 111, "unit": "bpm"}
